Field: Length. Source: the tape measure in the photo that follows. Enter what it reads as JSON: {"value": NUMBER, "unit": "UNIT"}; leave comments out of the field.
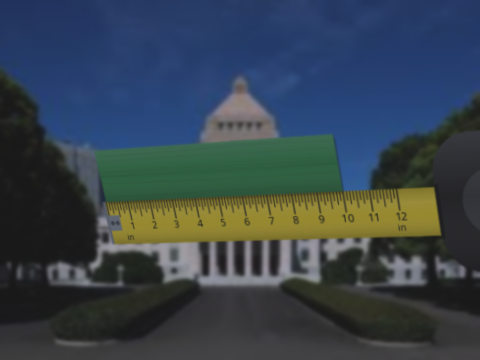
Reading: {"value": 10, "unit": "in"}
